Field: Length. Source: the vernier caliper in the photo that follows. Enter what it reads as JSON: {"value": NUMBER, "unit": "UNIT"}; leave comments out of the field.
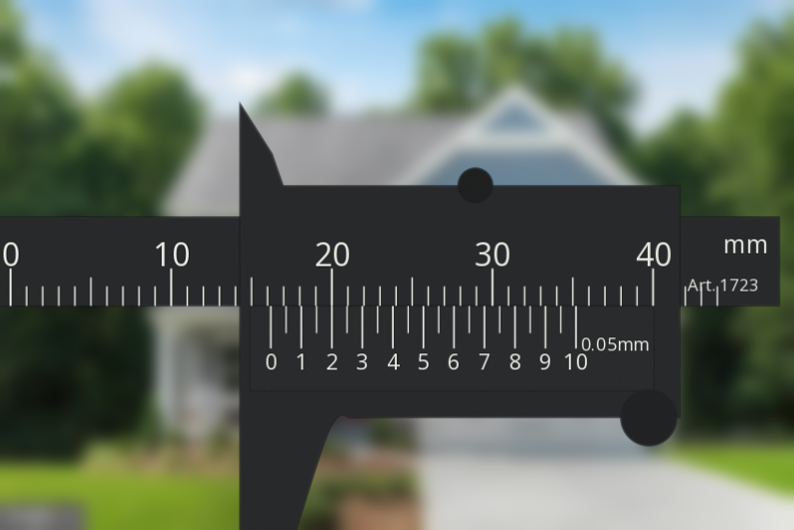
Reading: {"value": 16.2, "unit": "mm"}
